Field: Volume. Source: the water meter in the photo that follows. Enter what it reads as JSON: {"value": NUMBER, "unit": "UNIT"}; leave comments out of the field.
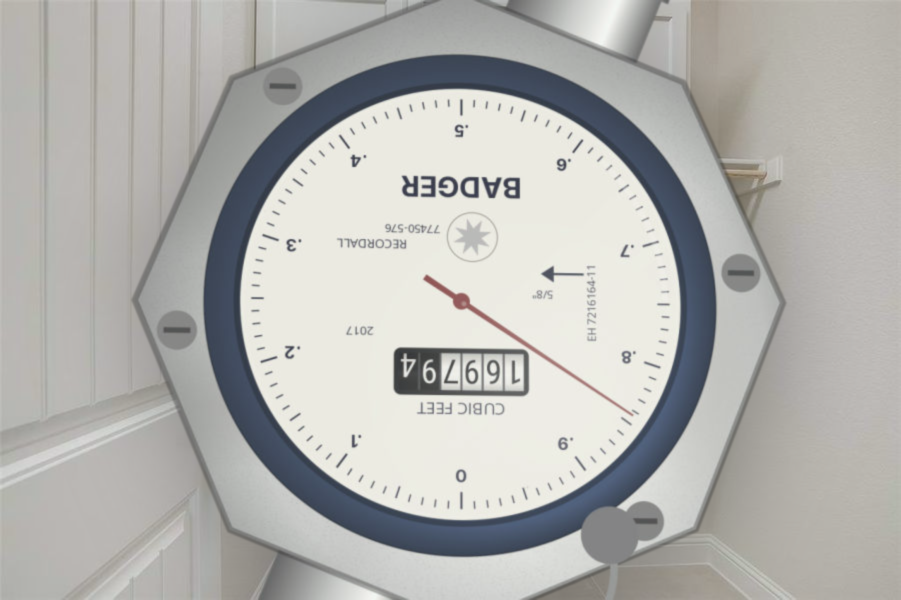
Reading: {"value": 169793.84, "unit": "ft³"}
